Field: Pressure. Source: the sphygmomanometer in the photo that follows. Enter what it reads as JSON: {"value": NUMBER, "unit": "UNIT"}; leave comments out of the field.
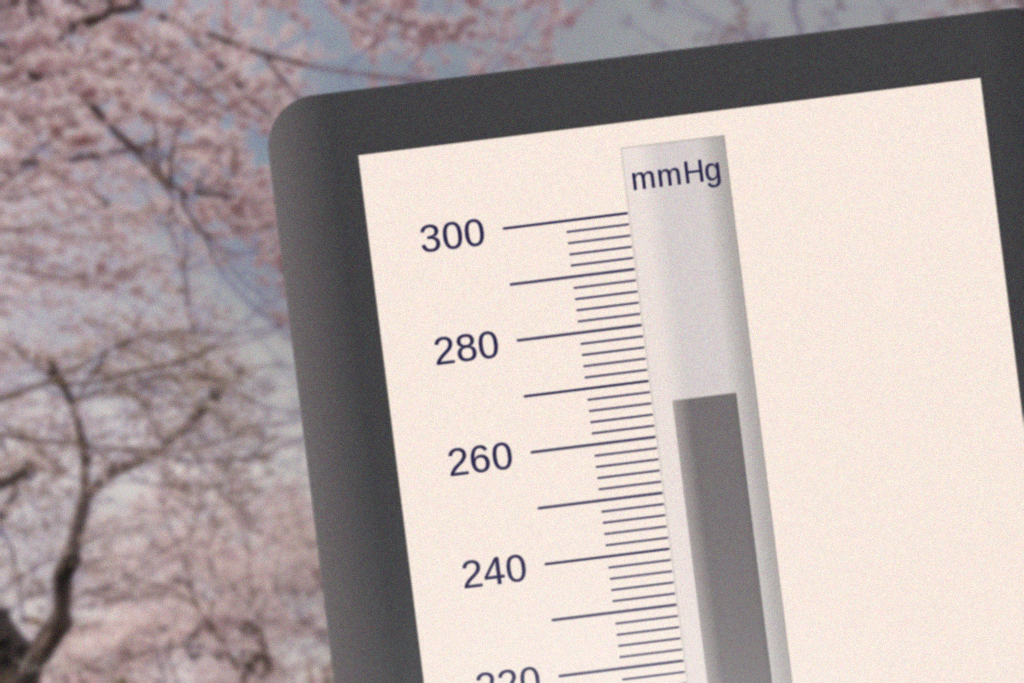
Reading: {"value": 266, "unit": "mmHg"}
